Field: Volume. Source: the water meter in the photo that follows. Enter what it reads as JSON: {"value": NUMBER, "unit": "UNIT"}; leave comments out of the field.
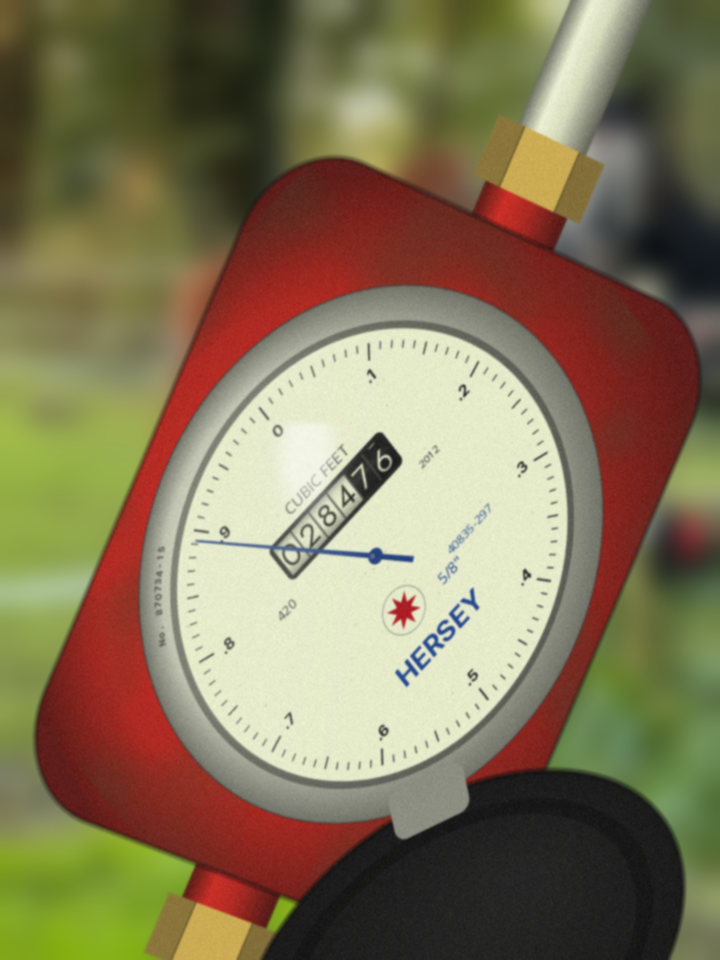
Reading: {"value": 28475.89, "unit": "ft³"}
